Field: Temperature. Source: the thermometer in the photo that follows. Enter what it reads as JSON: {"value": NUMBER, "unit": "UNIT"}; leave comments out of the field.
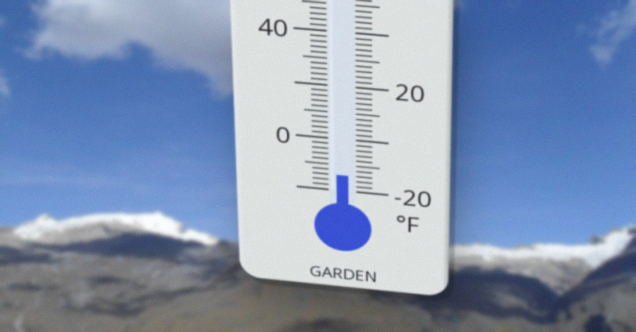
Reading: {"value": -14, "unit": "°F"}
